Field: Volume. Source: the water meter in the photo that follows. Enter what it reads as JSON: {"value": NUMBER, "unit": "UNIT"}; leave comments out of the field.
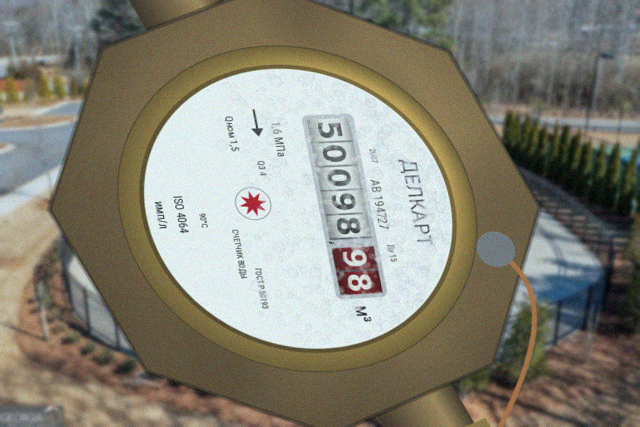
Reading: {"value": 50098.98, "unit": "m³"}
